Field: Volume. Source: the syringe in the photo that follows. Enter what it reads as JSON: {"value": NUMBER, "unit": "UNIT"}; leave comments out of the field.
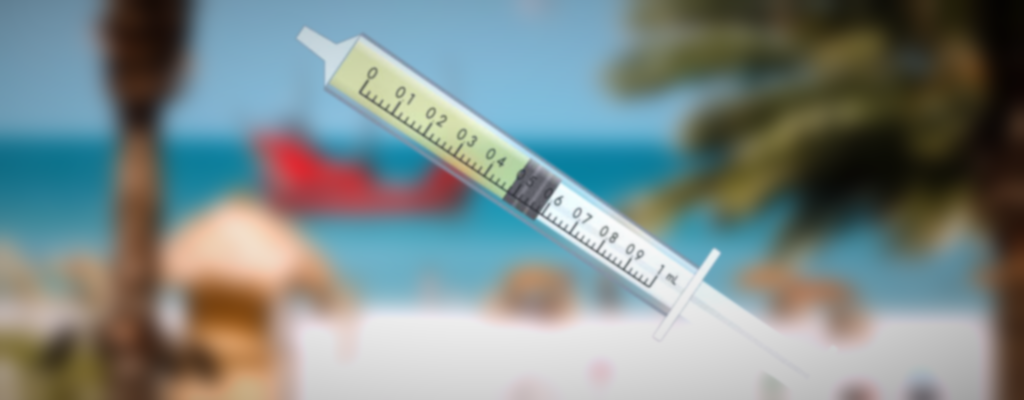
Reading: {"value": 0.48, "unit": "mL"}
